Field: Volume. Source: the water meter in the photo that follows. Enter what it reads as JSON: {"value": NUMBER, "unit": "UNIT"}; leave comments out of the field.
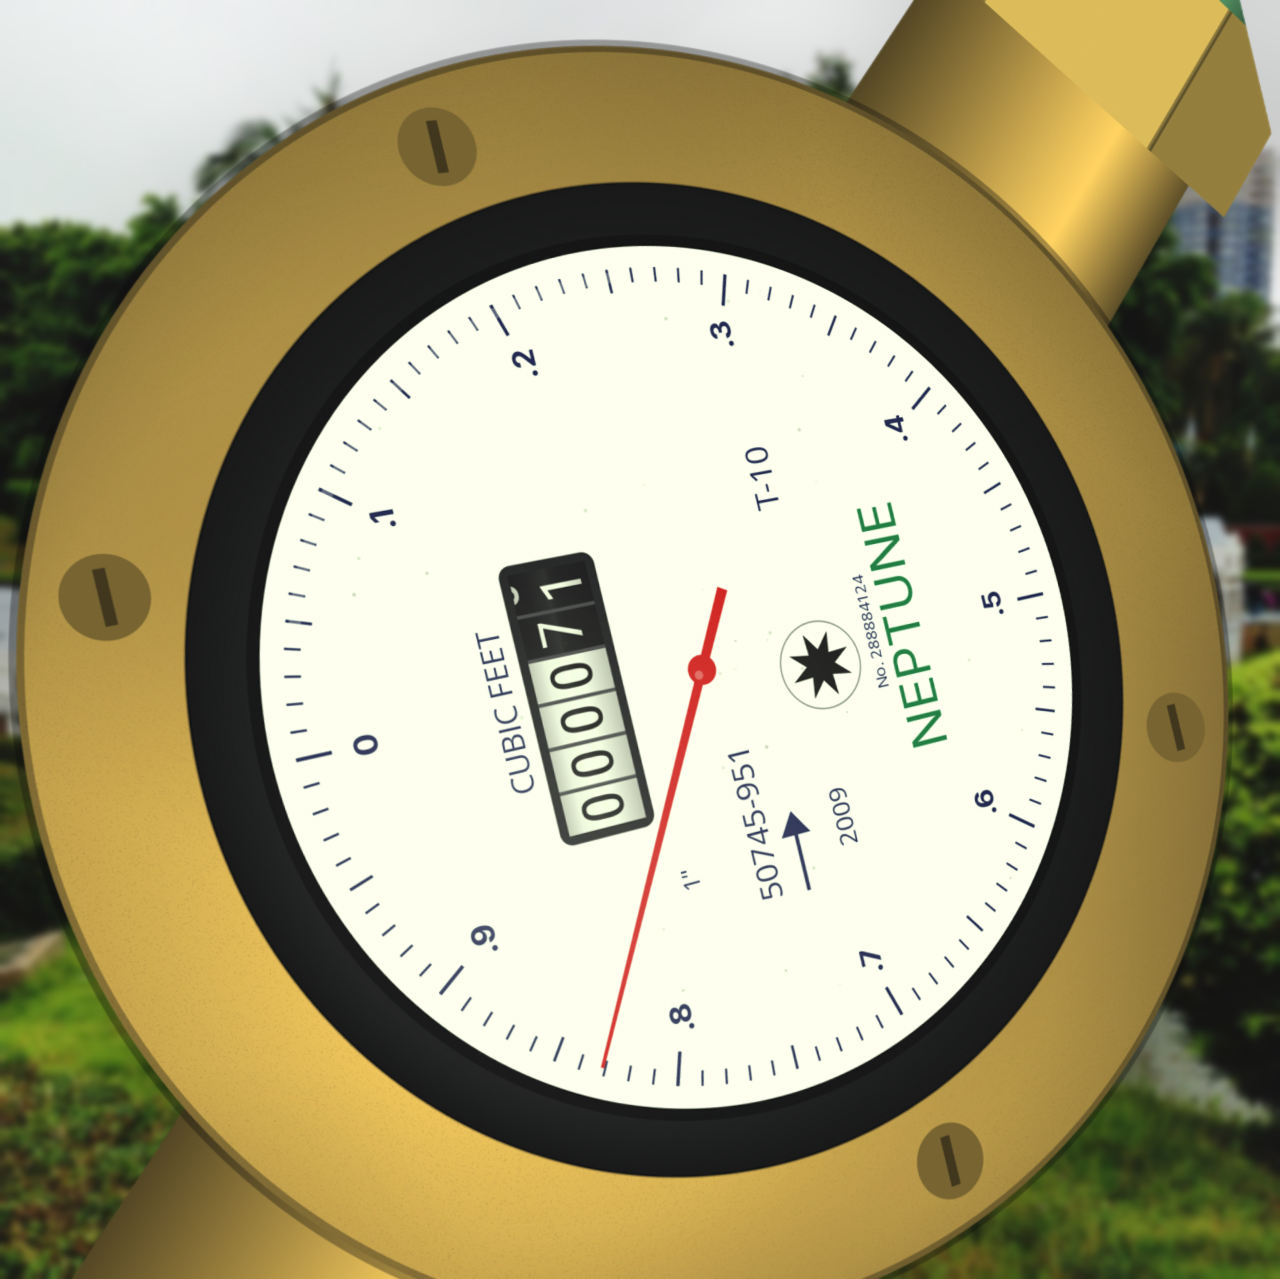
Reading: {"value": 70.83, "unit": "ft³"}
